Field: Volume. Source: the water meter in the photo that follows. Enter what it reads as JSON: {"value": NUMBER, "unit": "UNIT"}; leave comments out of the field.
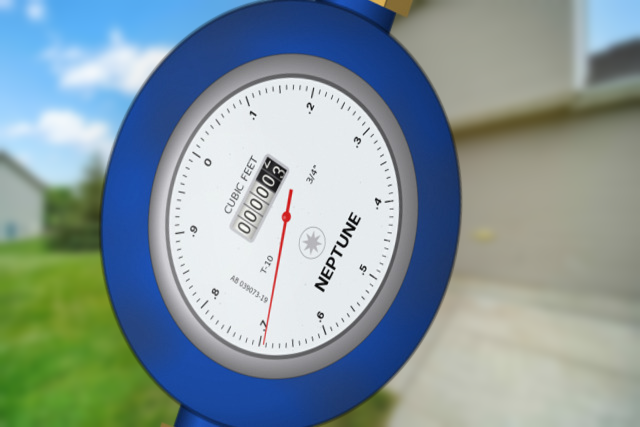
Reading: {"value": 2.69, "unit": "ft³"}
